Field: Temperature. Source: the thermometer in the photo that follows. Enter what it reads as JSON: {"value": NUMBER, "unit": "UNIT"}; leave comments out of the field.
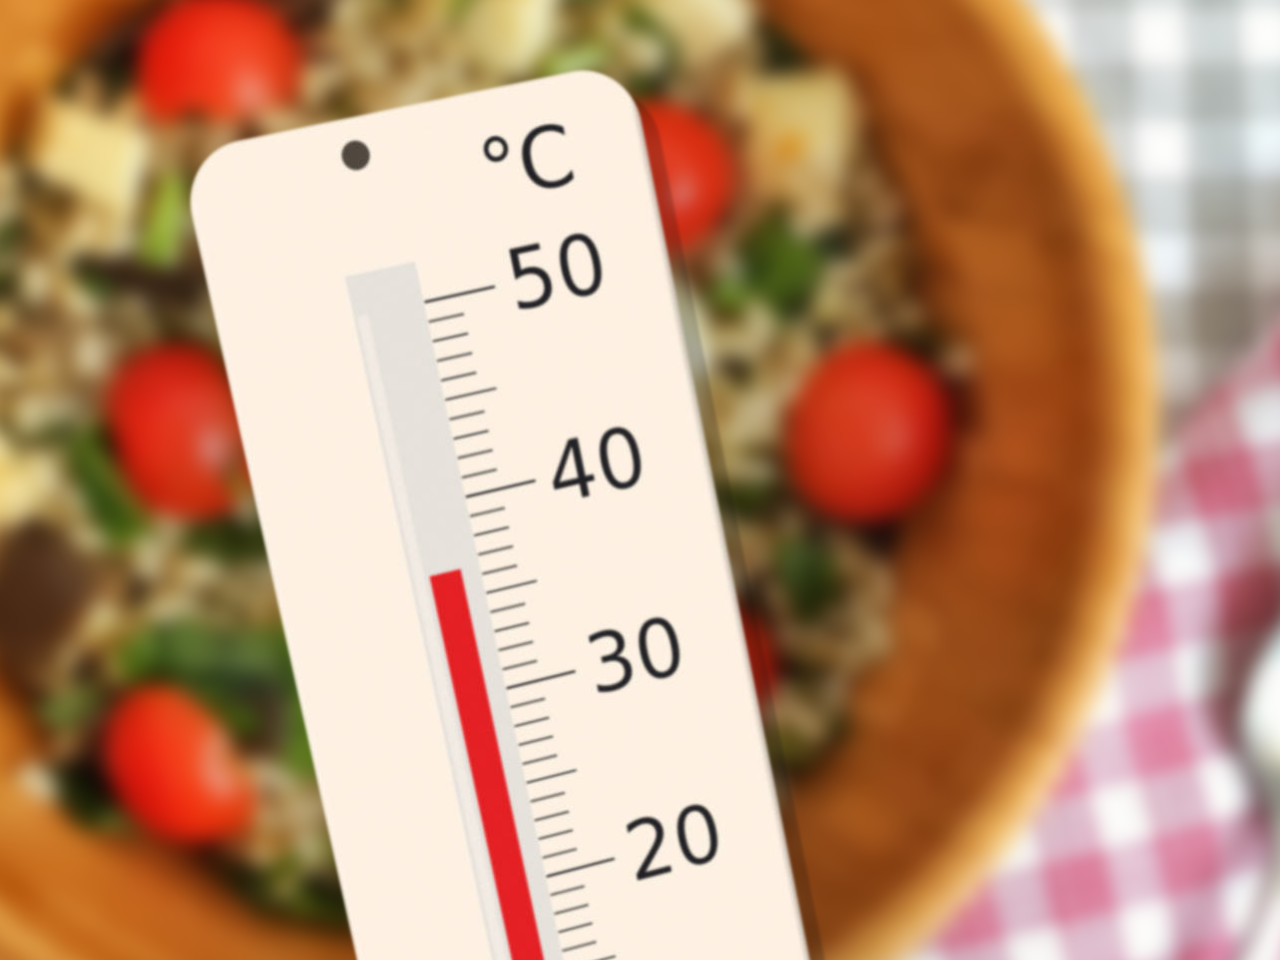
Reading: {"value": 36.5, "unit": "°C"}
